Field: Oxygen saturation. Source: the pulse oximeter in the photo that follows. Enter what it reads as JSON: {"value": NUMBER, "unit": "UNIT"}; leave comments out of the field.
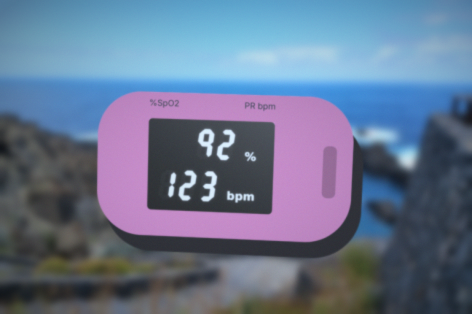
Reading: {"value": 92, "unit": "%"}
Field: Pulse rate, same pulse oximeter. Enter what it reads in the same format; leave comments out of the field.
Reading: {"value": 123, "unit": "bpm"}
